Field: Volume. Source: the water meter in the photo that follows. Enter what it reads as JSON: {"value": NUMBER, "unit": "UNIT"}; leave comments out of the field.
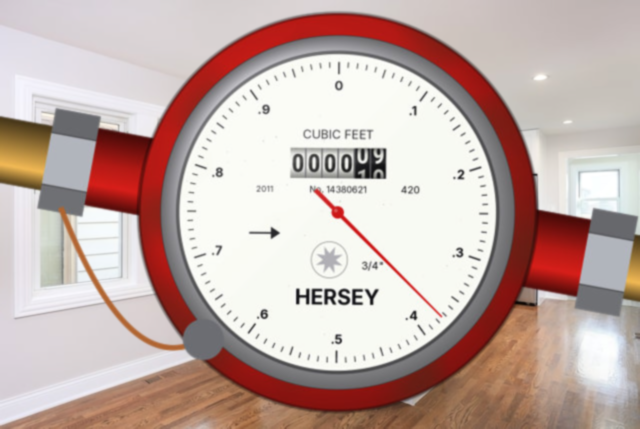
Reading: {"value": 9.37, "unit": "ft³"}
